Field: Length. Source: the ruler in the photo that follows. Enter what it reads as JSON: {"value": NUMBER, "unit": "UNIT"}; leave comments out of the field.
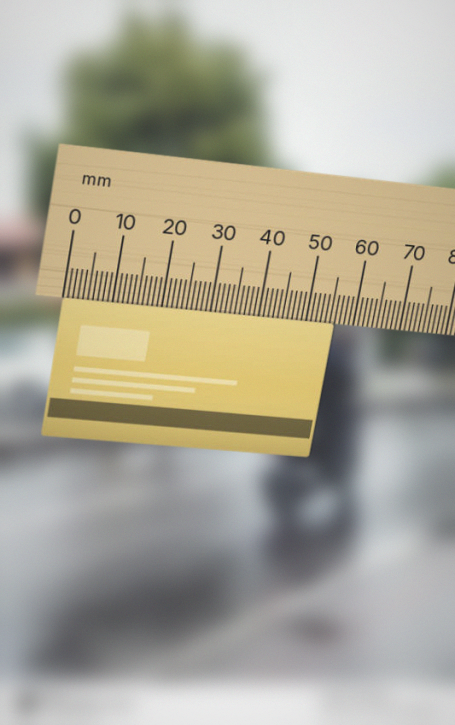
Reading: {"value": 56, "unit": "mm"}
